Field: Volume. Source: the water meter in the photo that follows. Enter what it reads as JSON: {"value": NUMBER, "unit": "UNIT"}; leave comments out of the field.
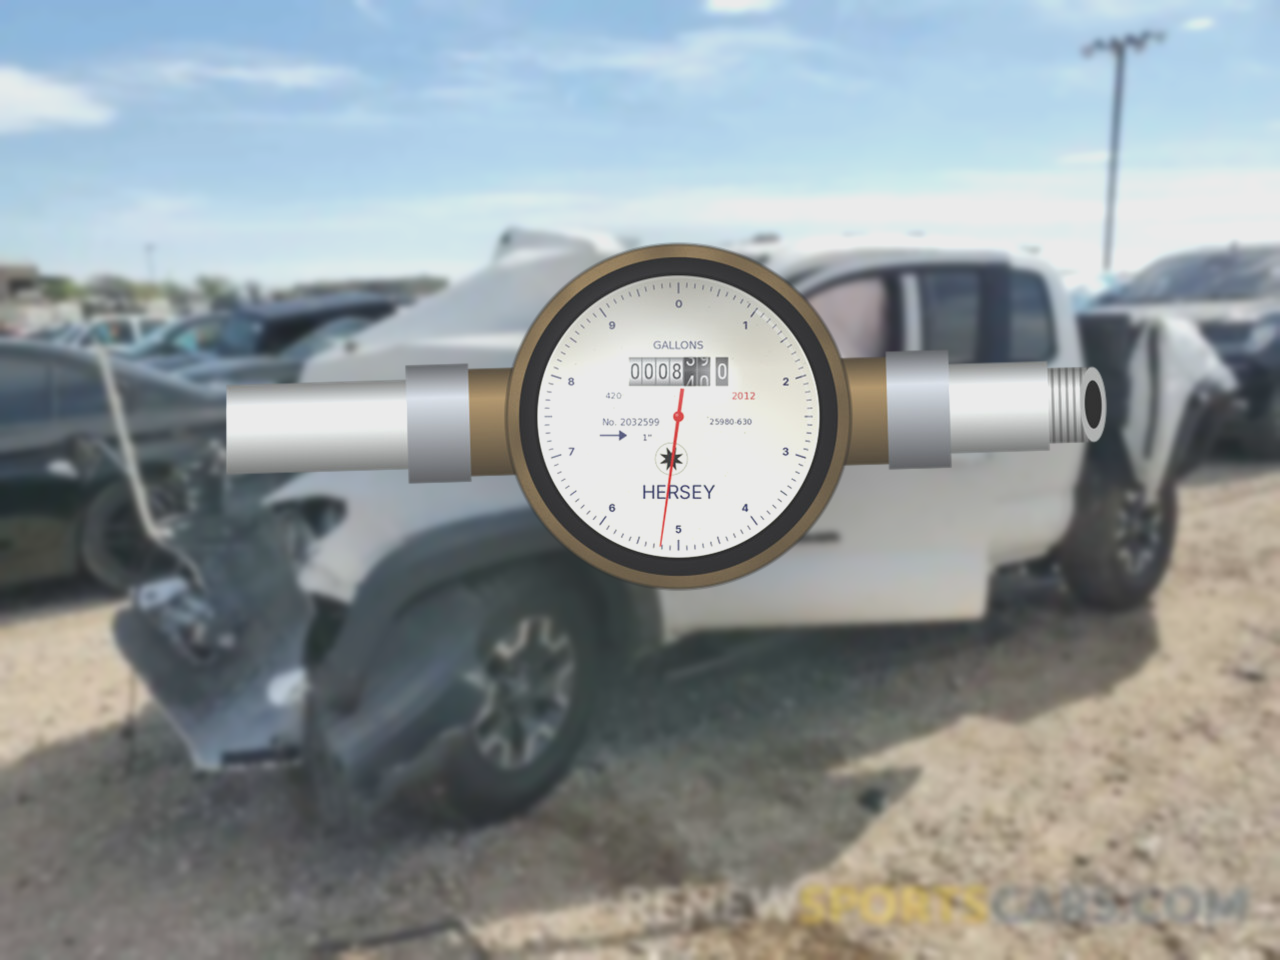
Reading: {"value": 8395.2, "unit": "gal"}
